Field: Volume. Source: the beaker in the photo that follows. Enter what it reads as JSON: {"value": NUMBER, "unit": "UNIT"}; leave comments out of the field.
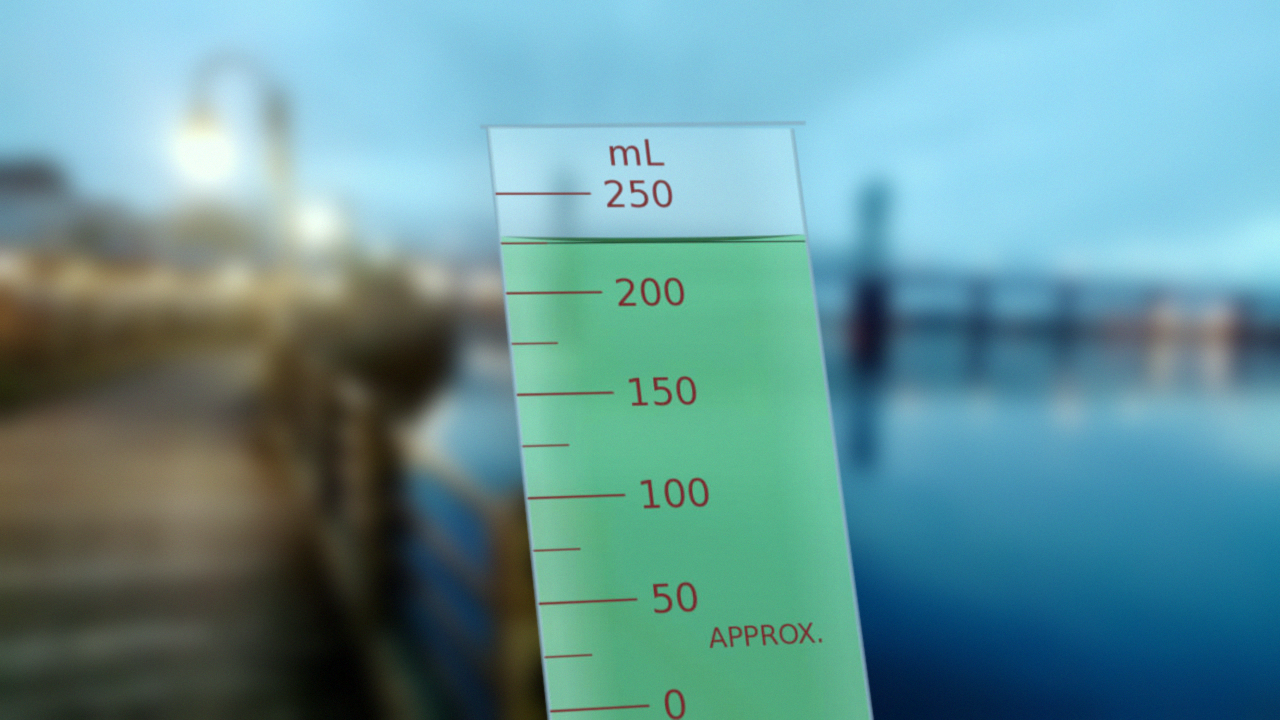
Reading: {"value": 225, "unit": "mL"}
